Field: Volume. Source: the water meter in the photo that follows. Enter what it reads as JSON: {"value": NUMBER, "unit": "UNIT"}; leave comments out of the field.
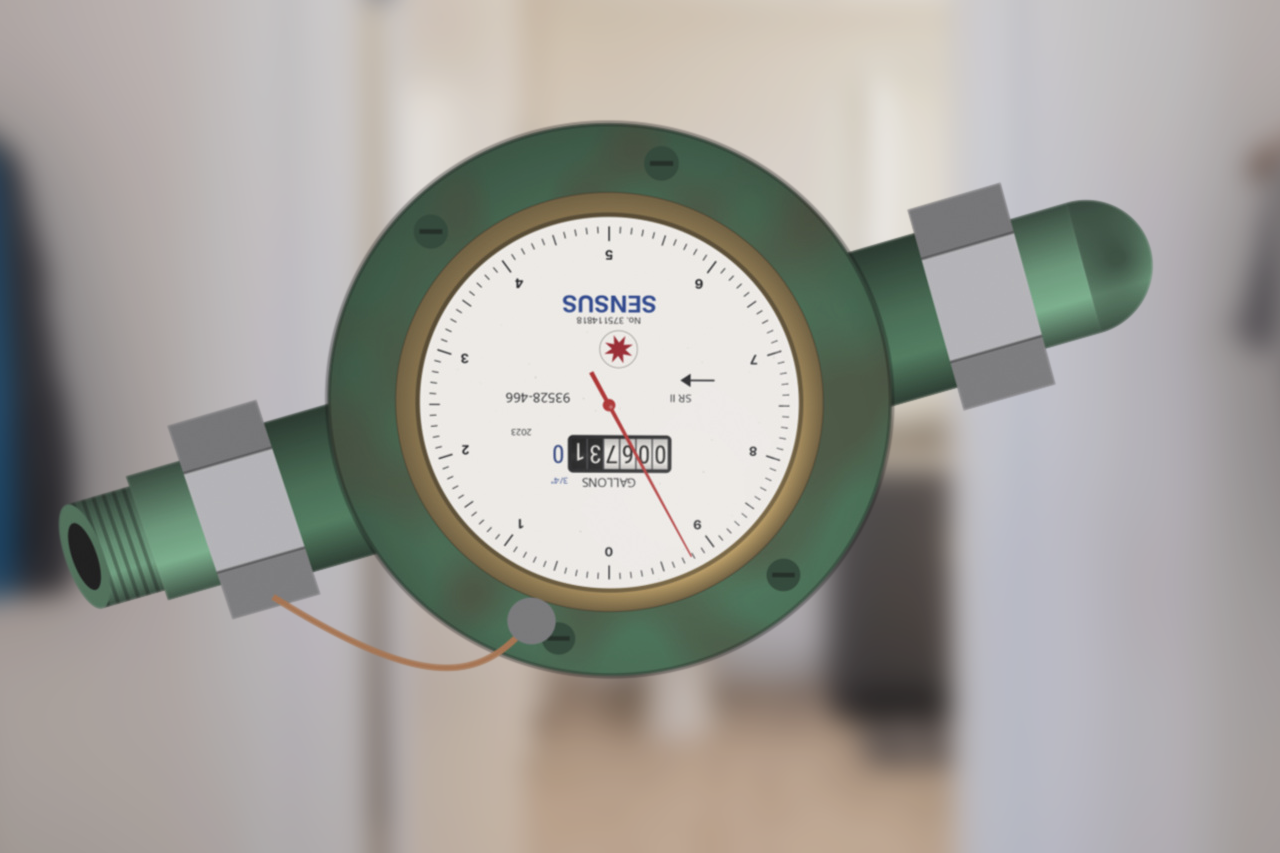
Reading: {"value": 67309.2, "unit": "gal"}
